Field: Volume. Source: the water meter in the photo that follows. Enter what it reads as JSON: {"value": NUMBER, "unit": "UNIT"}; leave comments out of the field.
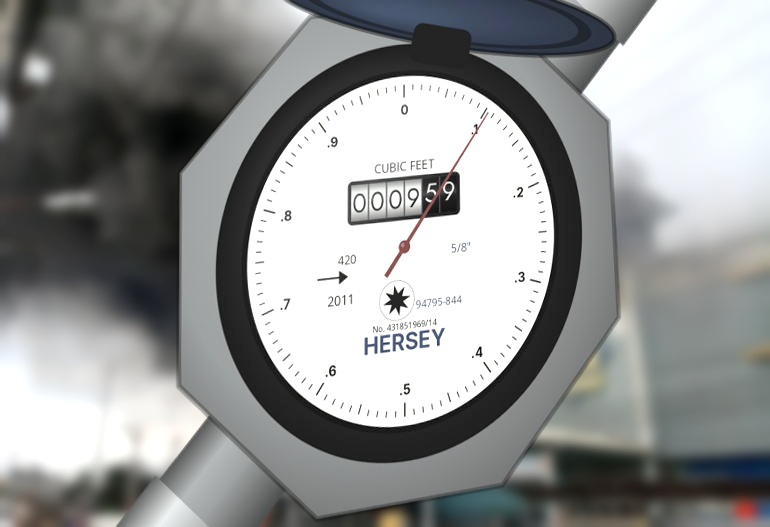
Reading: {"value": 959.10, "unit": "ft³"}
